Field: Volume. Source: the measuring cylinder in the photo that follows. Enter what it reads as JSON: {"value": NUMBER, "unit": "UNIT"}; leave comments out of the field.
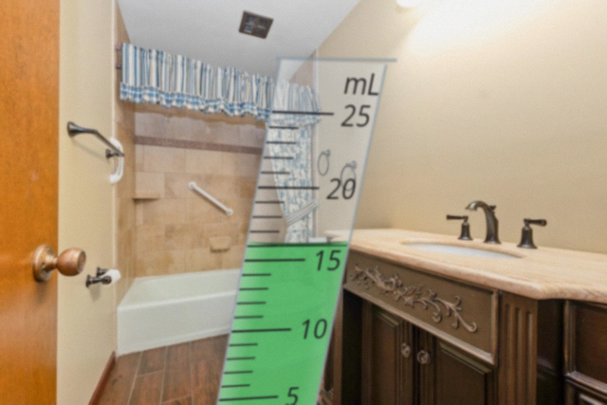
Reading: {"value": 16, "unit": "mL"}
